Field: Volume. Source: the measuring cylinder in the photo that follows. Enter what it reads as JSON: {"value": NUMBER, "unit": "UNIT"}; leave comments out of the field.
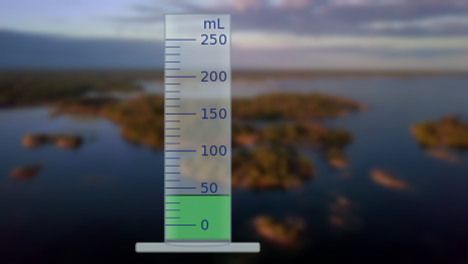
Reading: {"value": 40, "unit": "mL"}
